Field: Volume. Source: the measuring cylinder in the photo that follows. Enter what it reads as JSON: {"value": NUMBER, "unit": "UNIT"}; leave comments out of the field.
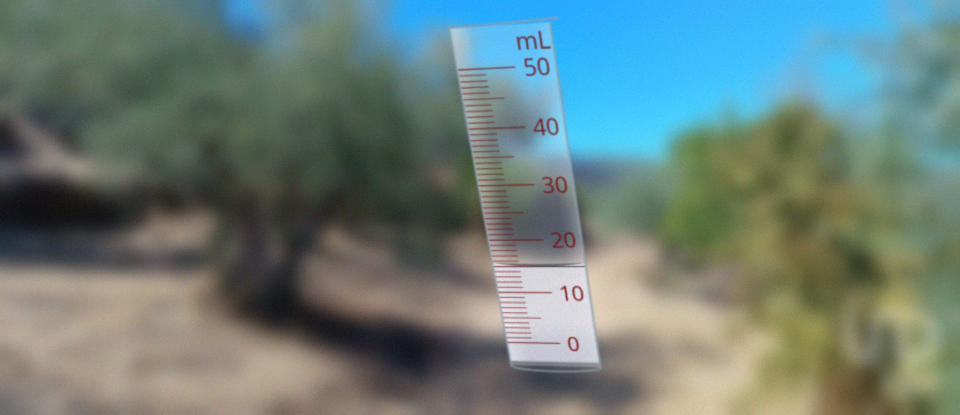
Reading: {"value": 15, "unit": "mL"}
